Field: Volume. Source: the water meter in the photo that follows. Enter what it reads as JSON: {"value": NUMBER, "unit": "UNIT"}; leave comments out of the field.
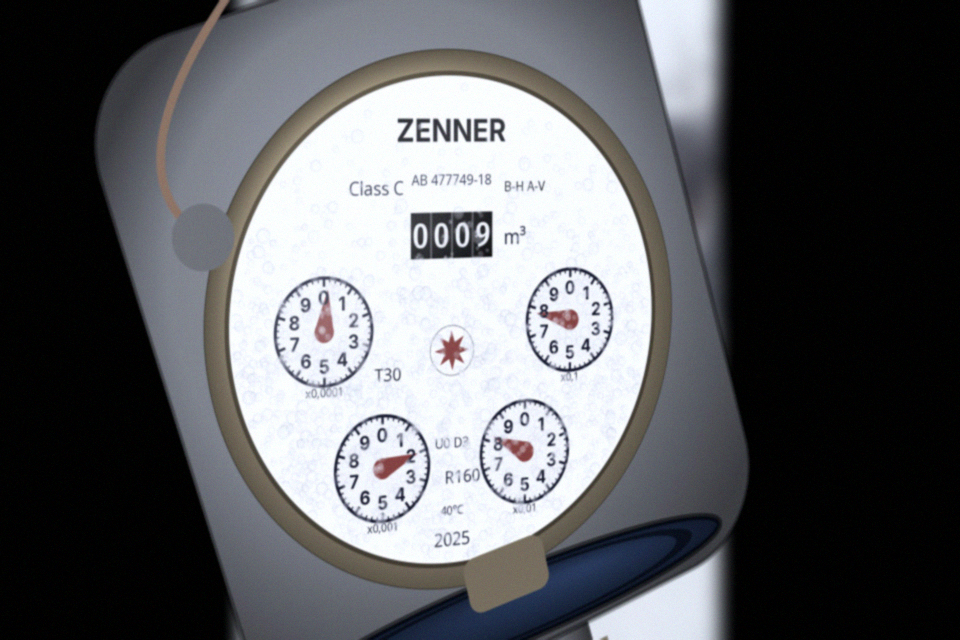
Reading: {"value": 9.7820, "unit": "m³"}
